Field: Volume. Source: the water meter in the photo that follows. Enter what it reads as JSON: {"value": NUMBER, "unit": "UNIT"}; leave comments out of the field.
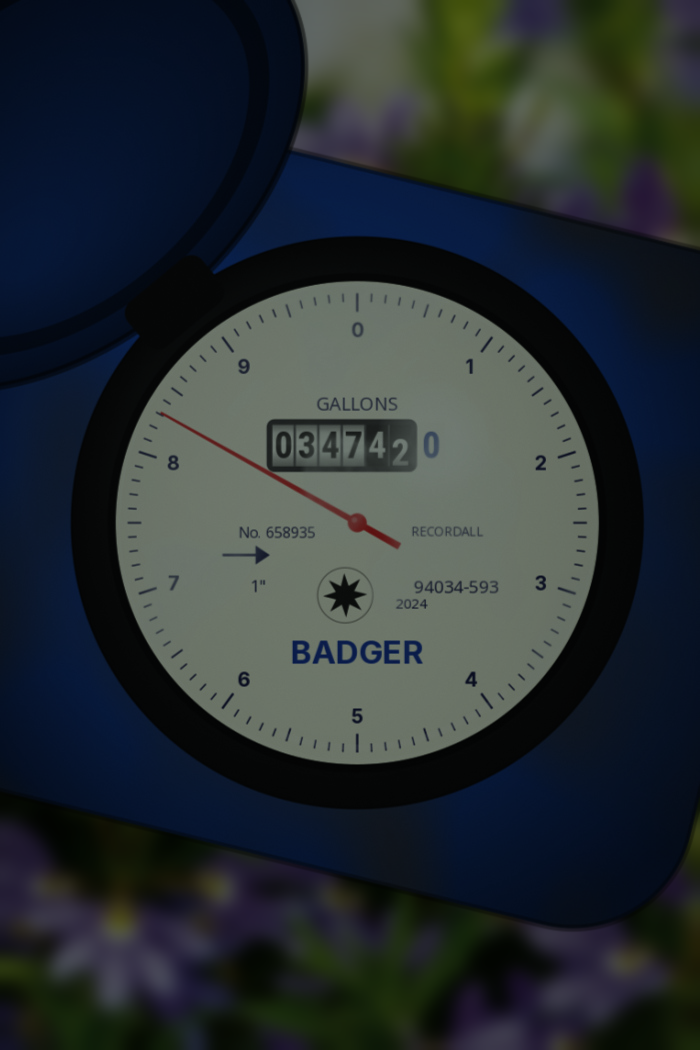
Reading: {"value": 347418.3, "unit": "gal"}
